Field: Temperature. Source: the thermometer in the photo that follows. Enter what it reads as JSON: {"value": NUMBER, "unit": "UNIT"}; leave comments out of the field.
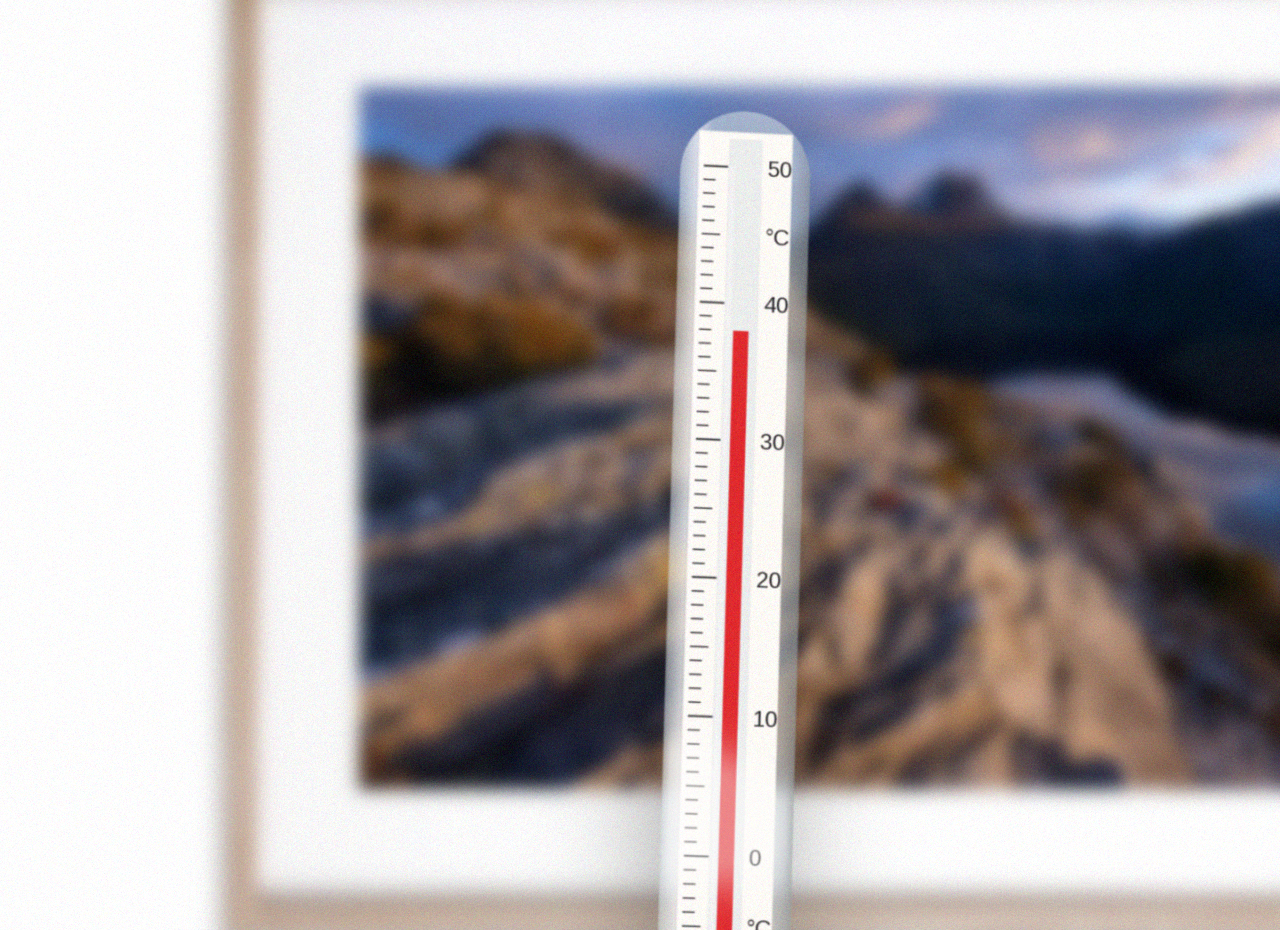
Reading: {"value": 38, "unit": "°C"}
